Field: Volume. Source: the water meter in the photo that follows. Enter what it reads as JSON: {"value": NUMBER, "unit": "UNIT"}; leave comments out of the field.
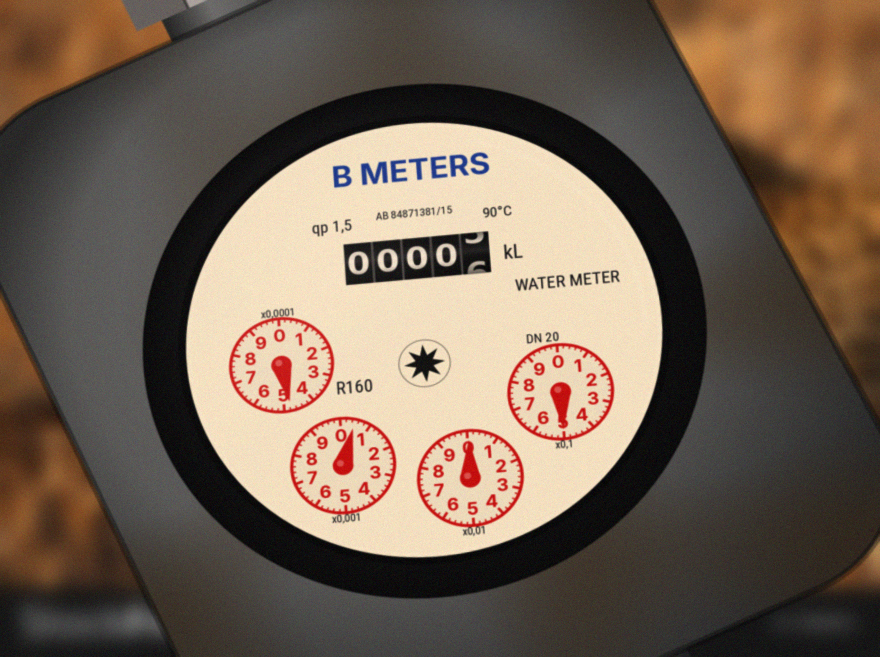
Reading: {"value": 5.5004, "unit": "kL"}
